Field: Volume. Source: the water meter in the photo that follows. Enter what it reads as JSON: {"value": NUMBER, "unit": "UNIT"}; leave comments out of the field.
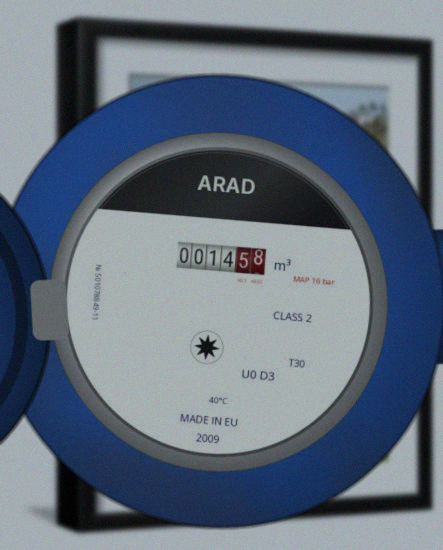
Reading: {"value": 14.58, "unit": "m³"}
